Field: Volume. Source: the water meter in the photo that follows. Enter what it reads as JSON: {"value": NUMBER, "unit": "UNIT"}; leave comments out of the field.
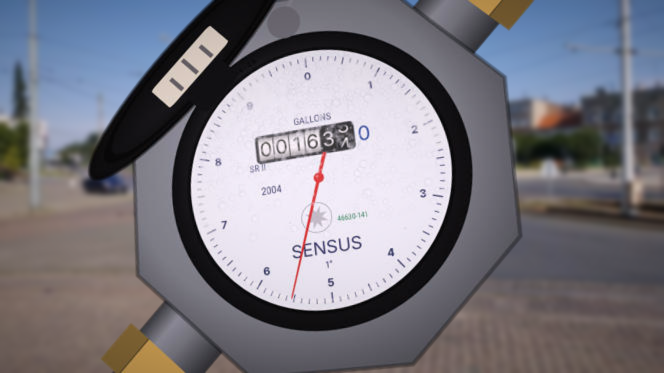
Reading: {"value": 16335.5, "unit": "gal"}
